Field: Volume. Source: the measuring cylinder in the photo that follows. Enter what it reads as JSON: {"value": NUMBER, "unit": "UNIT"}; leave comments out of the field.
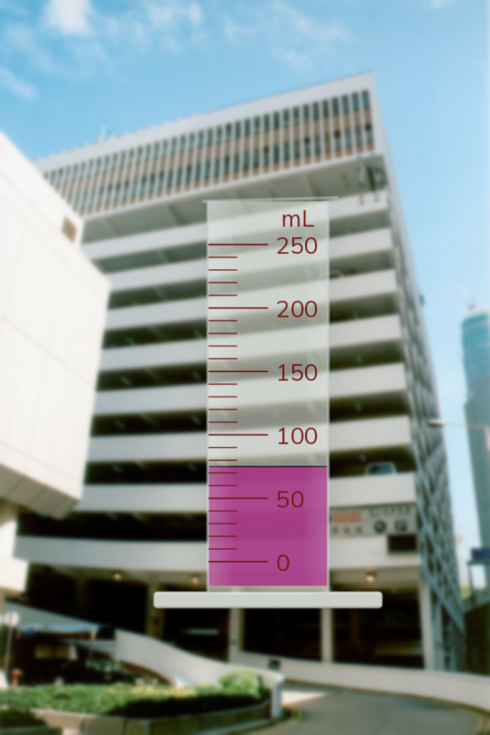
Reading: {"value": 75, "unit": "mL"}
